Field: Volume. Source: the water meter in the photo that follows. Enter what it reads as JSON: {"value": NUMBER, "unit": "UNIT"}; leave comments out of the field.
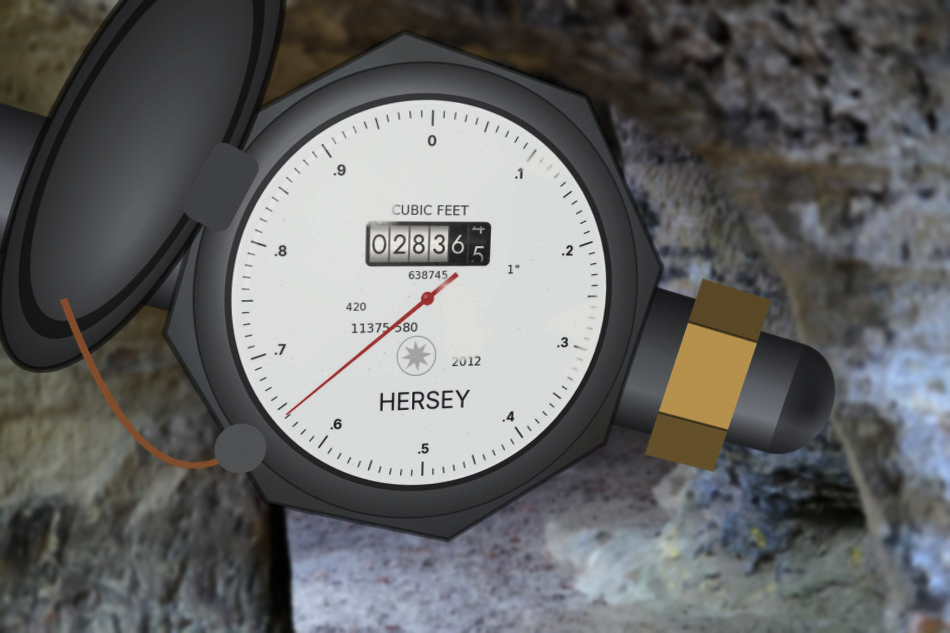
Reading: {"value": 28364.64, "unit": "ft³"}
